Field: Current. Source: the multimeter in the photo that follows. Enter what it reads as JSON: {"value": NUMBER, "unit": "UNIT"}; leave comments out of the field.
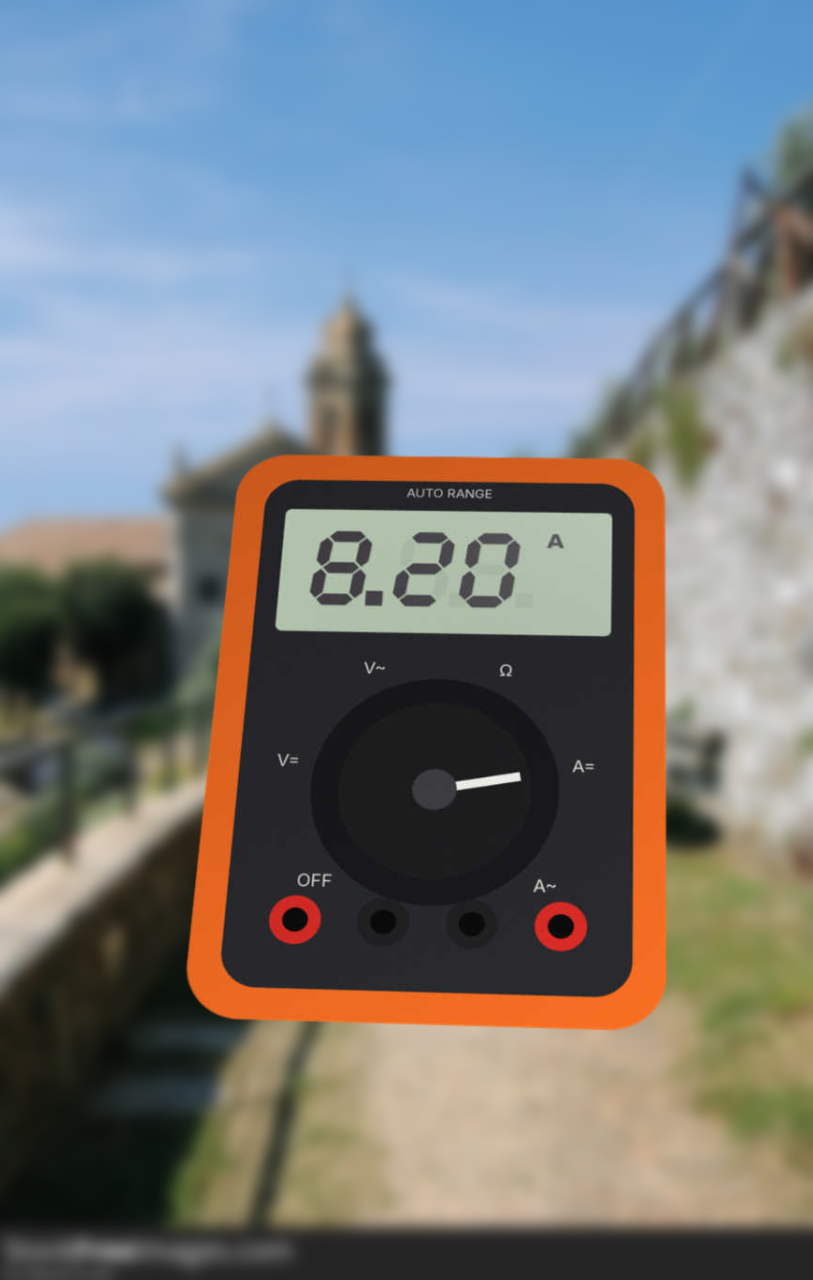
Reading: {"value": 8.20, "unit": "A"}
